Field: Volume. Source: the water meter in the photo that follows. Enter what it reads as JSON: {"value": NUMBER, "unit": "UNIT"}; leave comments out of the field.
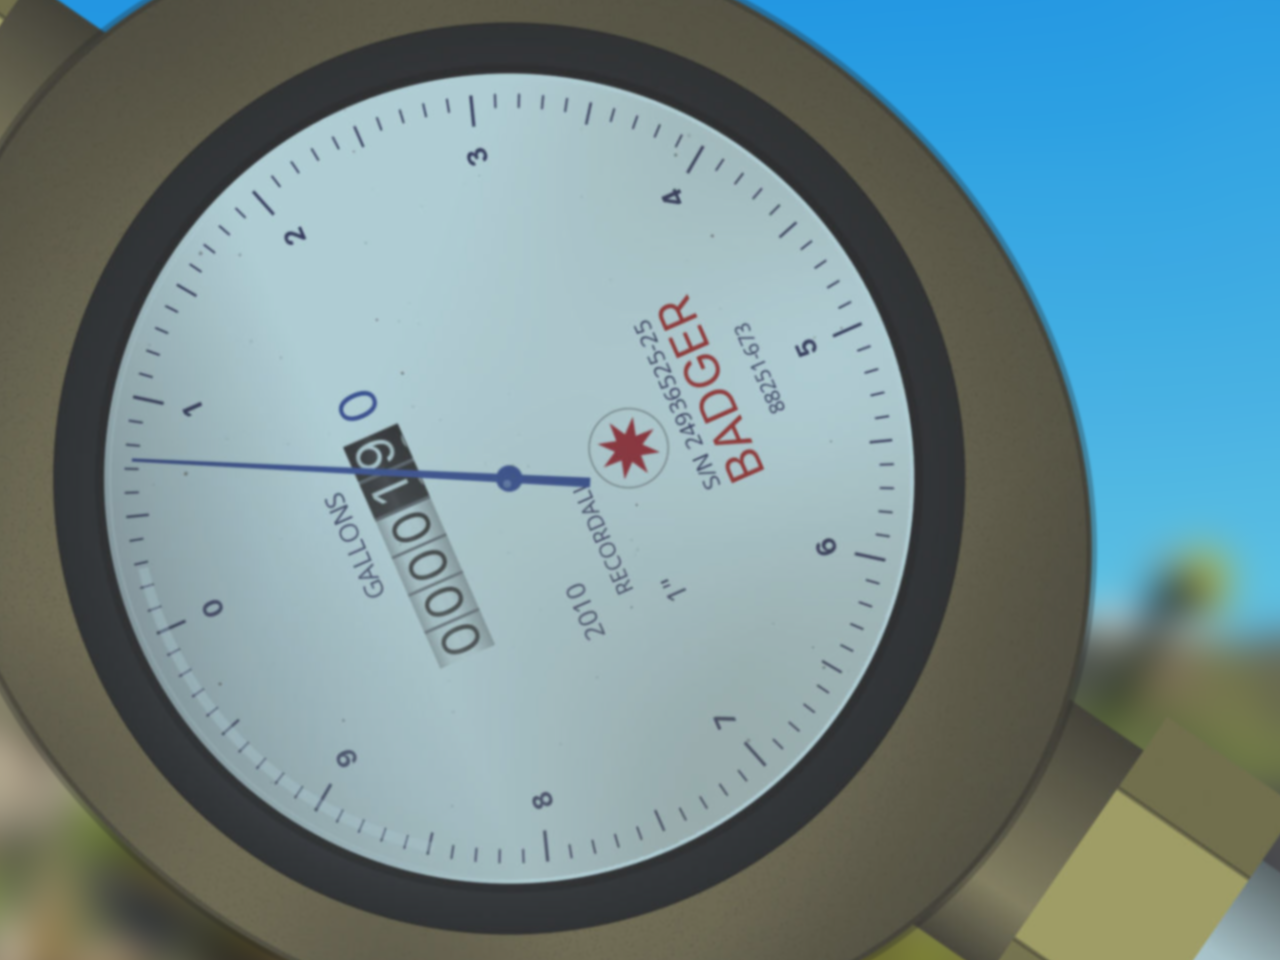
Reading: {"value": 190.7, "unit": "gal"}
